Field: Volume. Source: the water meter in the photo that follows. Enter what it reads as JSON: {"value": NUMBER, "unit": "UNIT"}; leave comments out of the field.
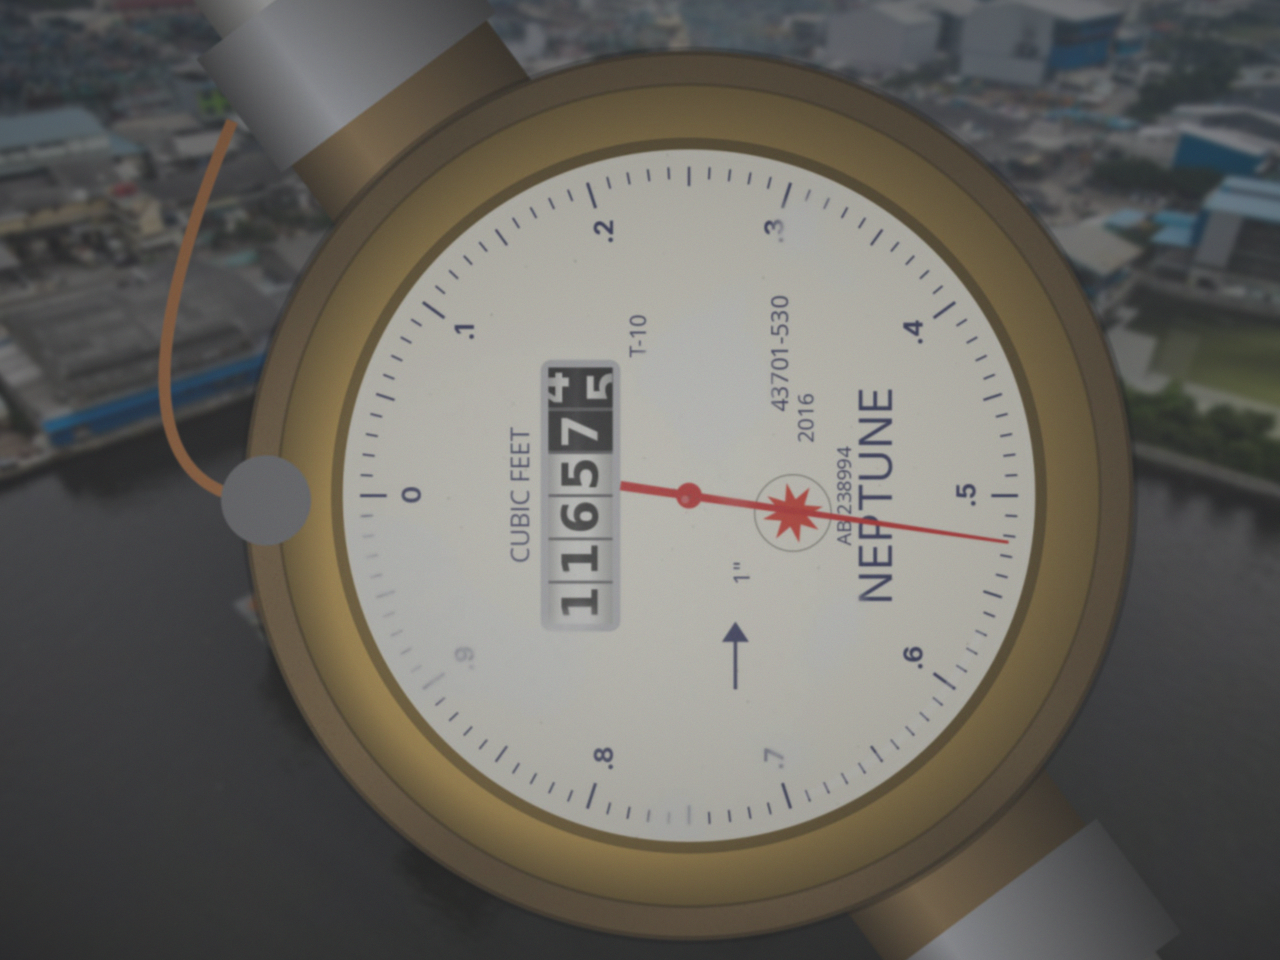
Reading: {"value": 116574.52, "unit": "ft³"}
